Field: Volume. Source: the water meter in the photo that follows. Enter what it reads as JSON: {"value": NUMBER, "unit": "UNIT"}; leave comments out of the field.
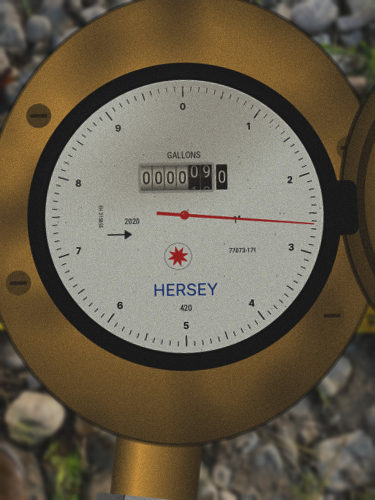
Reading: {"value": 92.6, "unit": "gal"}
